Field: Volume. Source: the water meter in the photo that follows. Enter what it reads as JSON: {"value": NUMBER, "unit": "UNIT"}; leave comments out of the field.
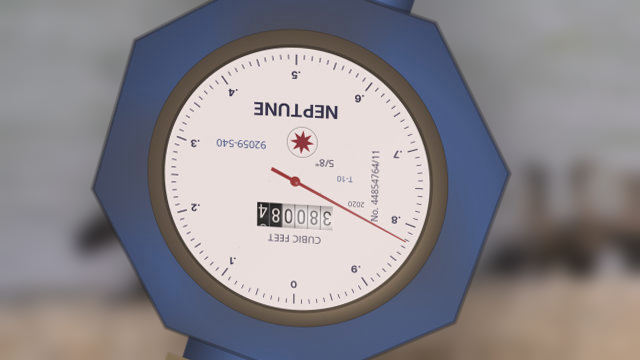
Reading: {"value": 380083.82, "unit": "ft³"}
